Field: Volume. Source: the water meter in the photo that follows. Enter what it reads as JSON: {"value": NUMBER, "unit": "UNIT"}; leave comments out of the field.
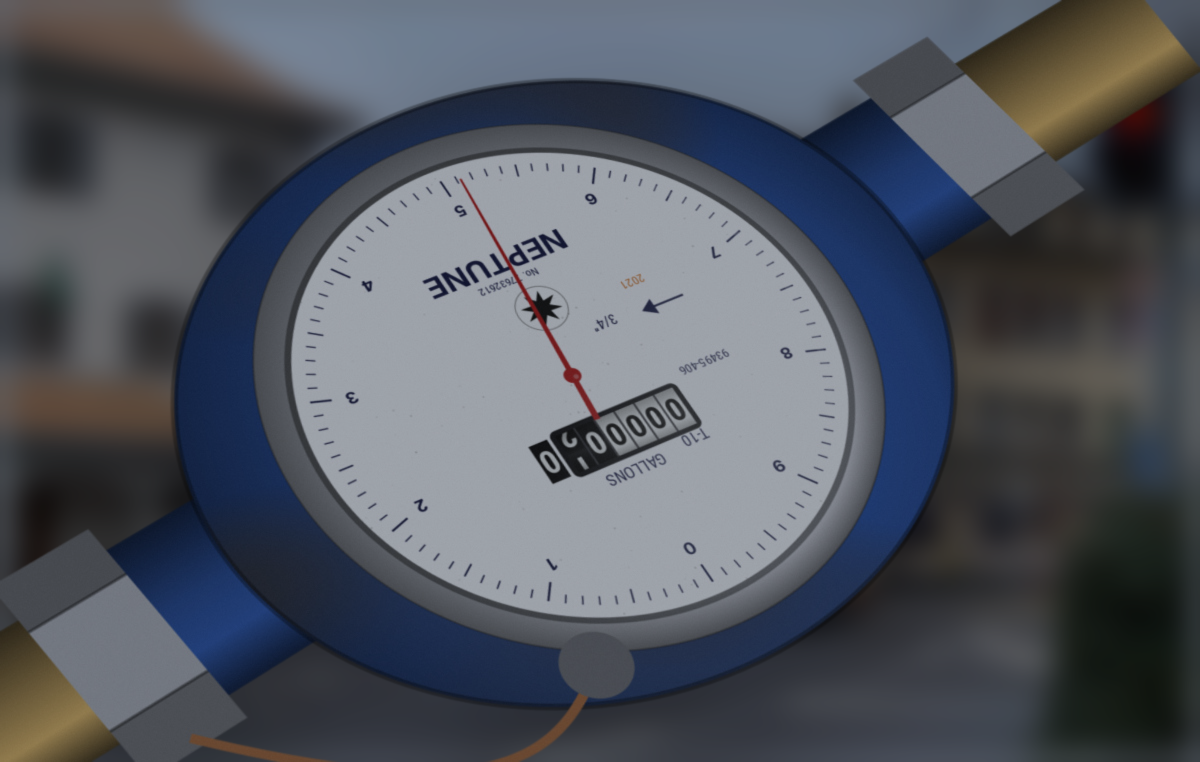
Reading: {"value": 15.1, "unit": "gal"}
